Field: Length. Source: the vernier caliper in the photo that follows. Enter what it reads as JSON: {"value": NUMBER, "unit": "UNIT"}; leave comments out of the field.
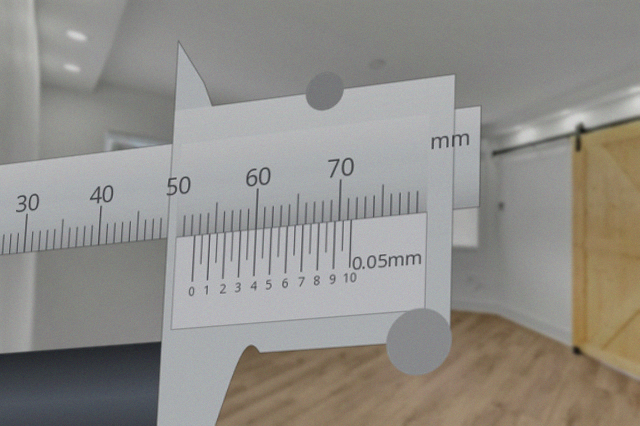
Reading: {"value": 52.4, "unit": "mm"}
